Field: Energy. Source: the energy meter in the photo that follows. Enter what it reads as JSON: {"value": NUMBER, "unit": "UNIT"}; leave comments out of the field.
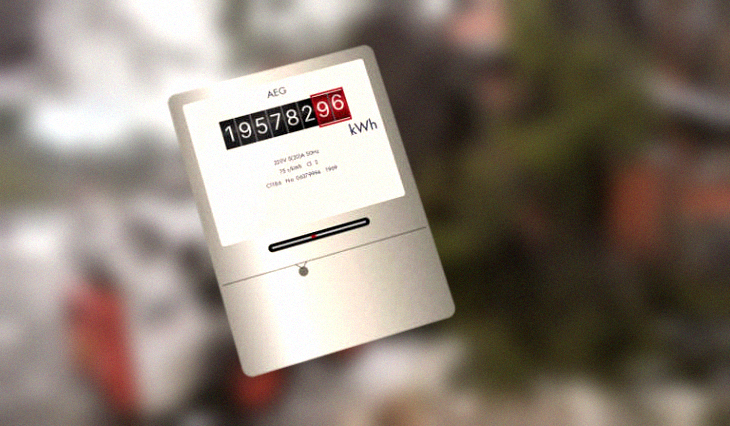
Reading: {"value": 195782.96, "unit": "kWh"}
